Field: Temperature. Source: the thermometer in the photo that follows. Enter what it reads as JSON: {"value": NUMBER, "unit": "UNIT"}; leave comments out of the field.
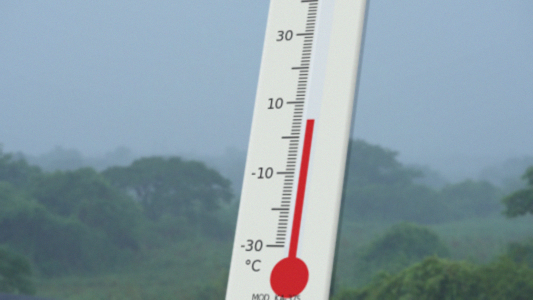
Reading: {"value": 5, "unit": "°C"}
